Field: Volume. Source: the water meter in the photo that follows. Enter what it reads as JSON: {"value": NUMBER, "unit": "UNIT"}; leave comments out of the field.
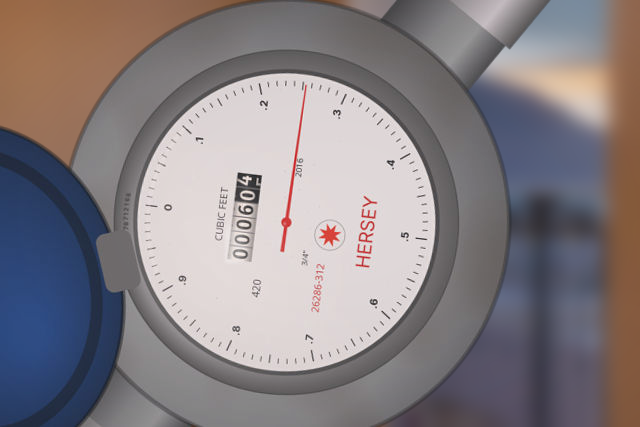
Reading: {"value": 604.25, "unit": "ft³"}
